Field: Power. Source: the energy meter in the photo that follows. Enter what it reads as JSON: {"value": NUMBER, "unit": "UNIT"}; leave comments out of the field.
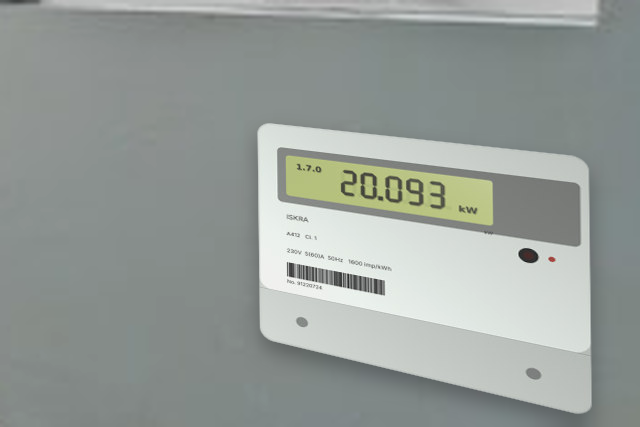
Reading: {"value": 20.093, "unit": "kW"}
